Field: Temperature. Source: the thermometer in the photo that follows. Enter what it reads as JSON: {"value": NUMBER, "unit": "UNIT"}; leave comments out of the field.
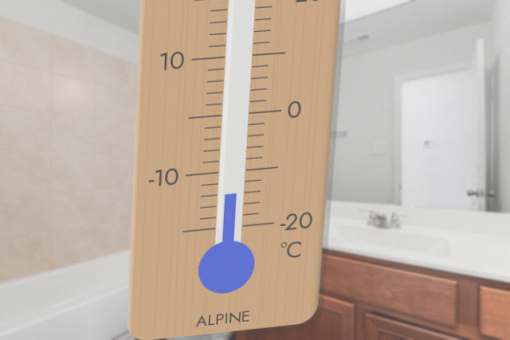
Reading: {"value": -14, "unit": "°C"}
